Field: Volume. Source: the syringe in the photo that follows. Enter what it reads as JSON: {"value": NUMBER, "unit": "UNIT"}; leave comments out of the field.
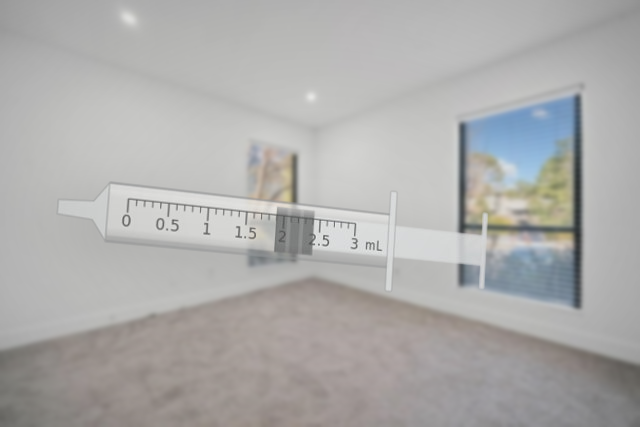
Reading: {"value": 1.9, "unit": "mL"}
